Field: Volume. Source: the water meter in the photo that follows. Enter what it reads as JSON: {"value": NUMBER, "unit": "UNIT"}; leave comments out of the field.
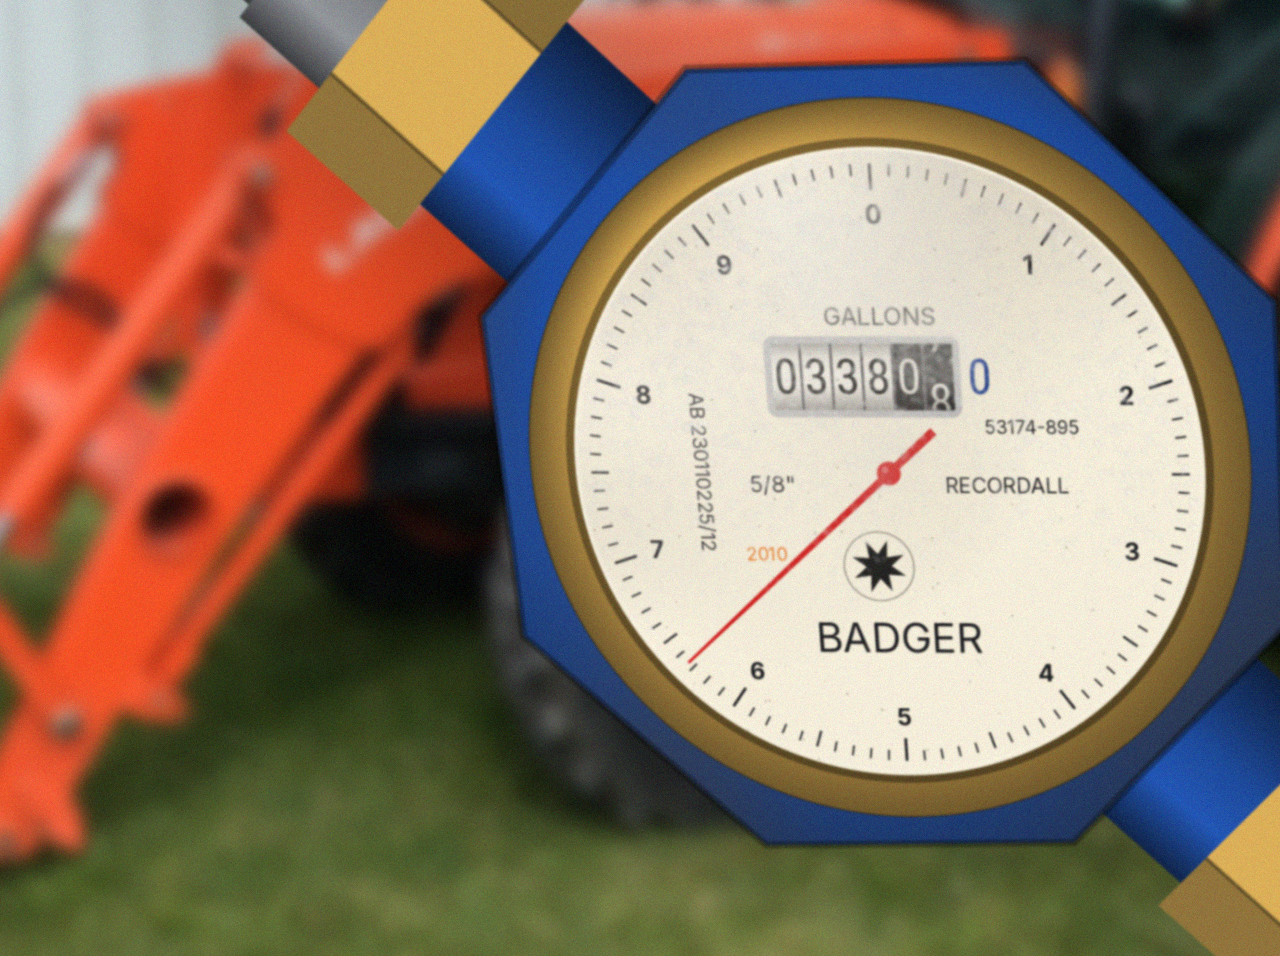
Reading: {"value": 338076.3, "unit": "gal"}
